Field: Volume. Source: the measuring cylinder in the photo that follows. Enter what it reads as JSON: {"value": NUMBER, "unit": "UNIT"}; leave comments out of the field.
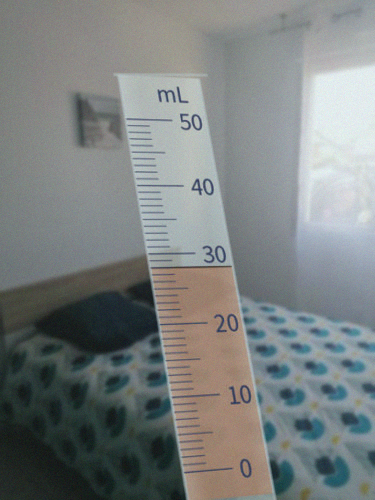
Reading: {"value": 28, "unit": "mL"}
